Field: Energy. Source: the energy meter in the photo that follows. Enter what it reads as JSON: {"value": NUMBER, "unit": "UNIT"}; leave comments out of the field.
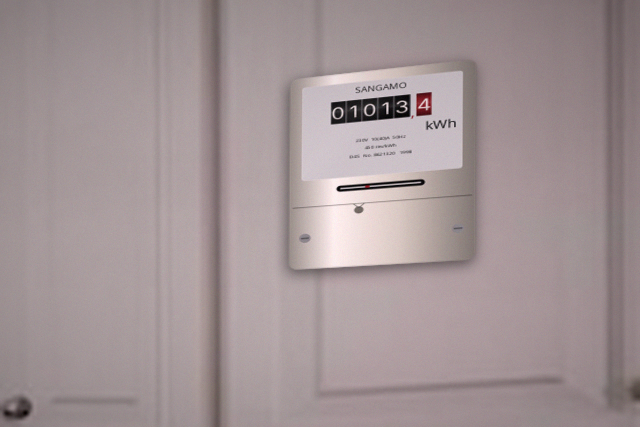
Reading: {"value": 1013.4, "unit": "kWh"}
